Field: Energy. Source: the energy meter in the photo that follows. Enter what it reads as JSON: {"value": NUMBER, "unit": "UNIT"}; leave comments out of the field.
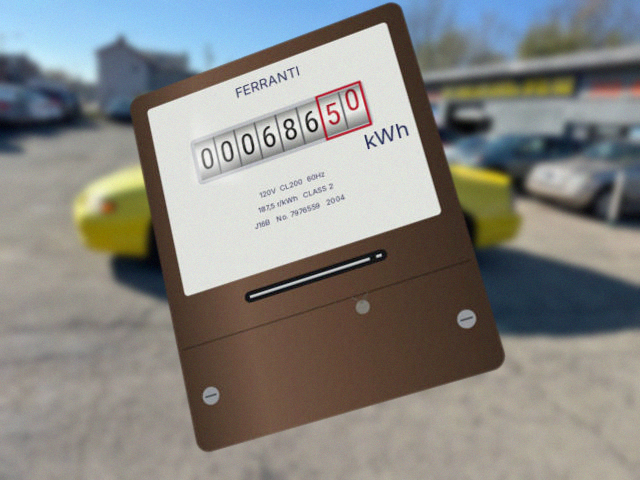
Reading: {"value": 686.50, "unit": "kWh"}
